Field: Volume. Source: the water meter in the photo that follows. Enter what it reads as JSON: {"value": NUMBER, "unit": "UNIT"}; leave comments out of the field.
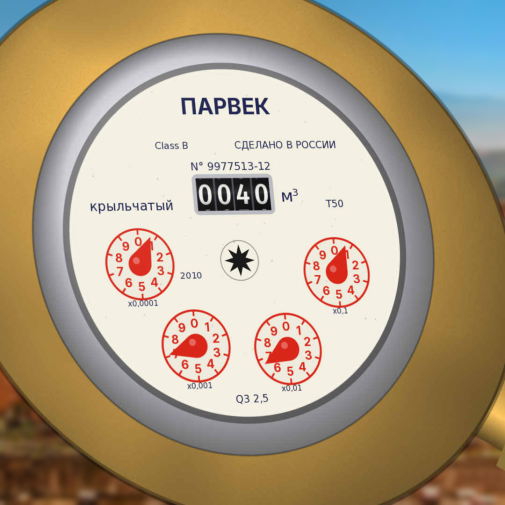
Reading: {"value": 40.0670, "unit": "m³"}
